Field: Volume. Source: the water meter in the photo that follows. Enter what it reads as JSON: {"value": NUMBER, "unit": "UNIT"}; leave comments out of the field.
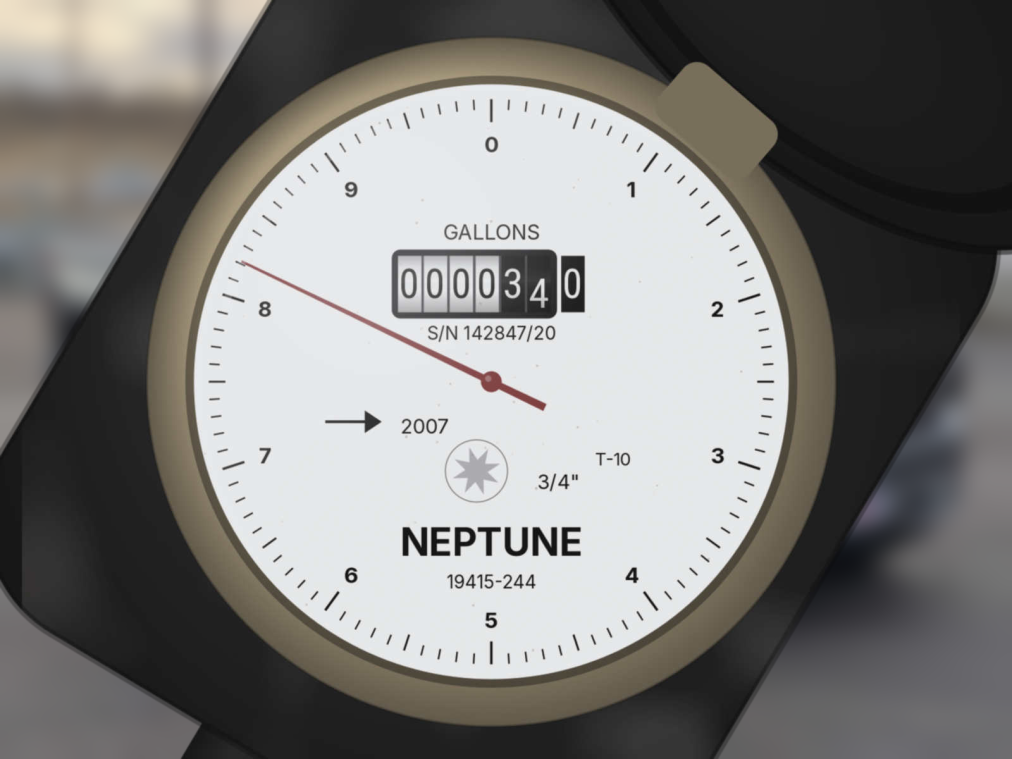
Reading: {"value": 338.2, "unit": "gal"}
